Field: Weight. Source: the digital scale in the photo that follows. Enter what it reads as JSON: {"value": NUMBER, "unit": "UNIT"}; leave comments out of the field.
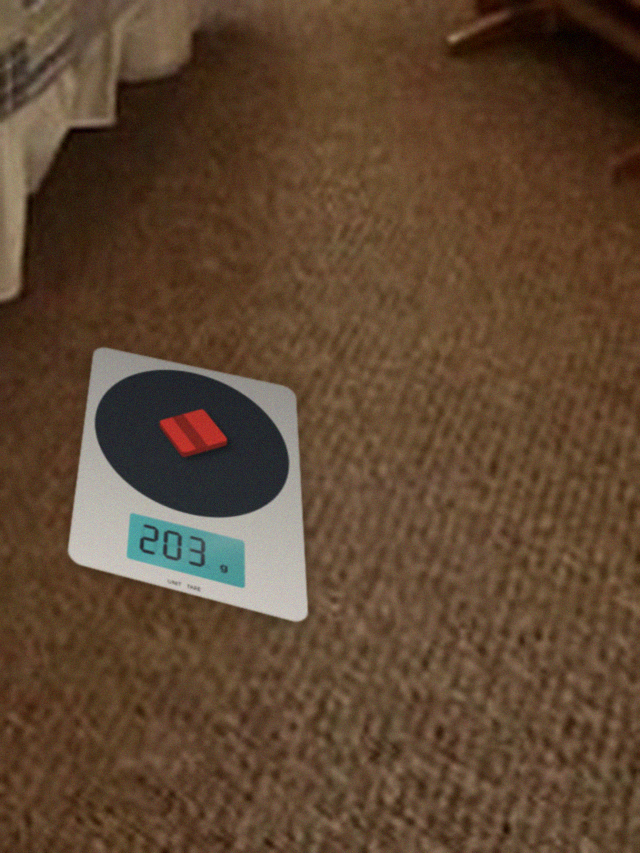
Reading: {"value": 203, "unit": "g"}
